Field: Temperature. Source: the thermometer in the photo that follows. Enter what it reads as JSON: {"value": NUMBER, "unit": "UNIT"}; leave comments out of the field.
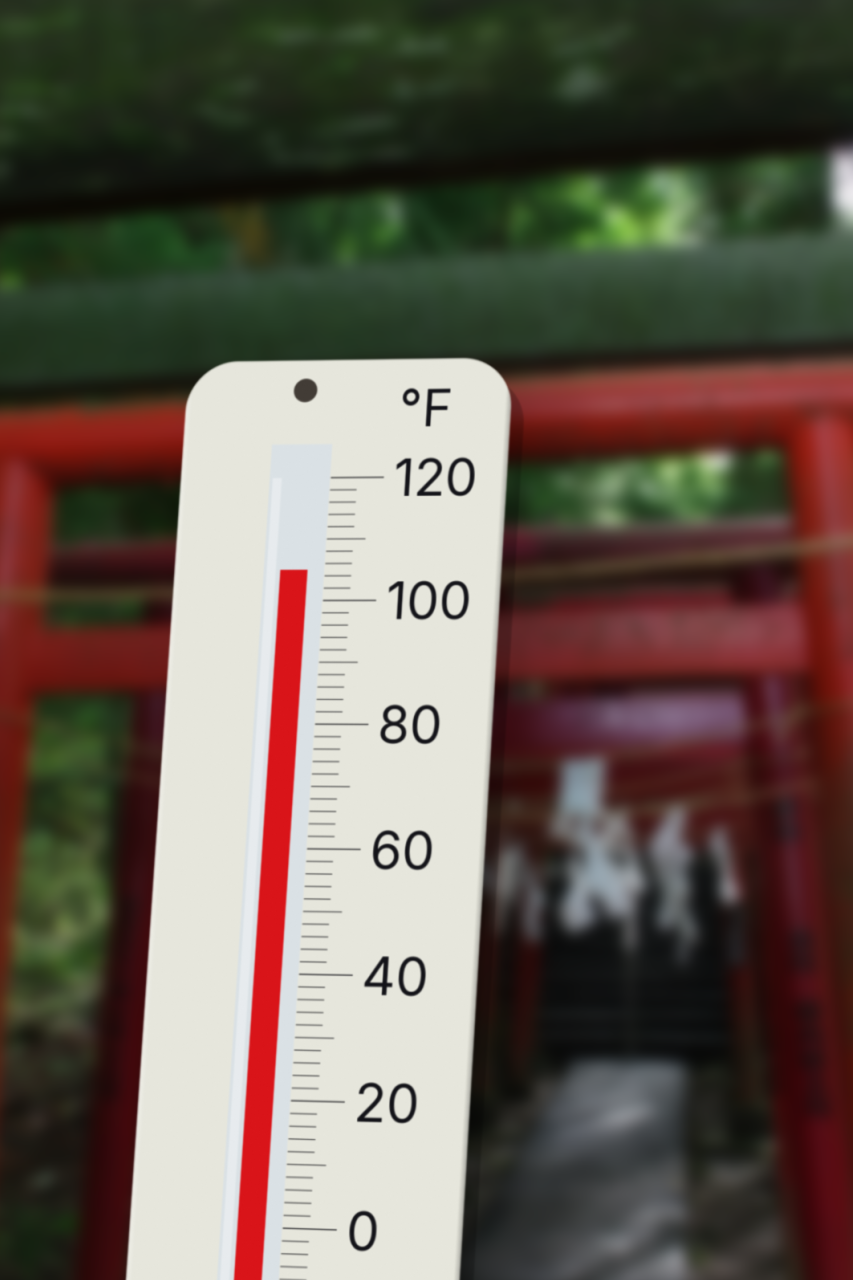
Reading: {"value": 105, "unit": "°F"}
